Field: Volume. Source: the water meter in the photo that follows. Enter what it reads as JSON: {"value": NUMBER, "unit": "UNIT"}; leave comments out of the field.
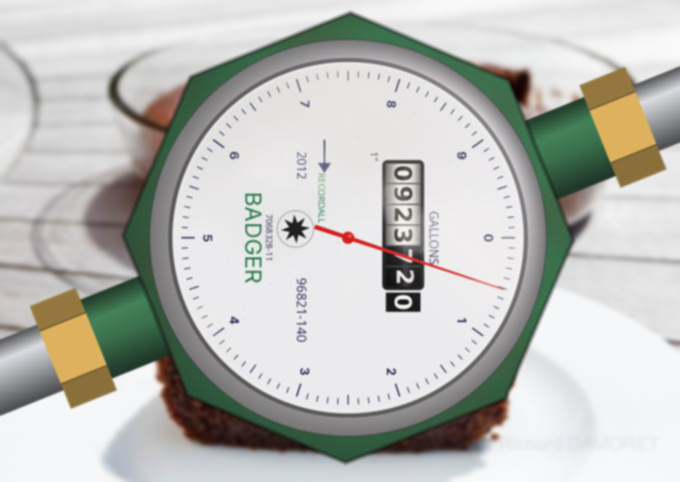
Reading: {"value": 923720.5, "unit": "gal"}
